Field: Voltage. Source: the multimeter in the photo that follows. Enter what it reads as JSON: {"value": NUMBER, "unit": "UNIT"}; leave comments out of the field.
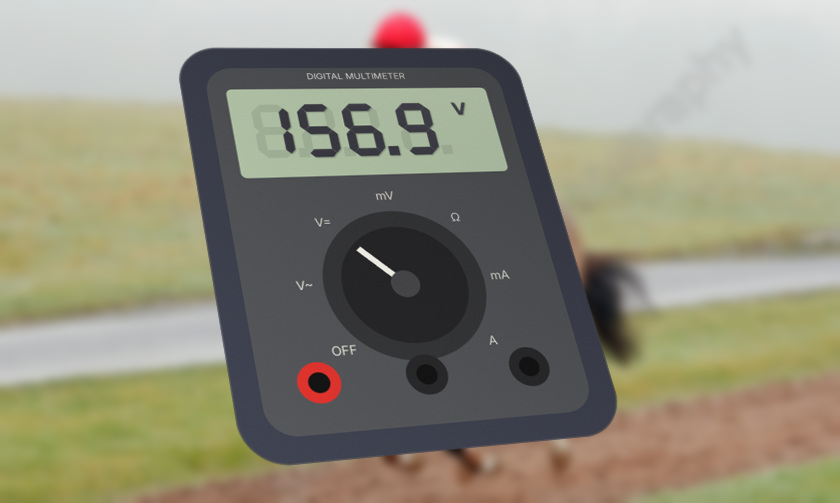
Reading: {"value": 156.9, "unit": "V"}
